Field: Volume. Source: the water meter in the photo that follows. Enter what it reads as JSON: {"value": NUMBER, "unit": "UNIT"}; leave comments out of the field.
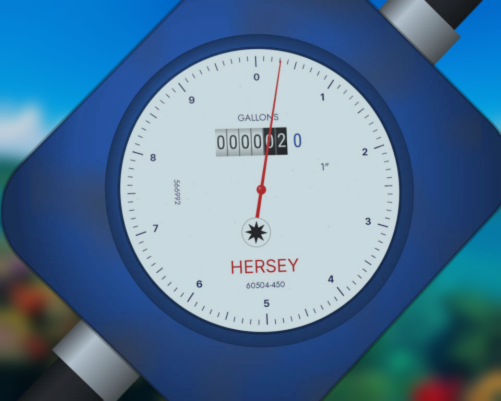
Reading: {"value": 20.3, "unit": "gal"}
